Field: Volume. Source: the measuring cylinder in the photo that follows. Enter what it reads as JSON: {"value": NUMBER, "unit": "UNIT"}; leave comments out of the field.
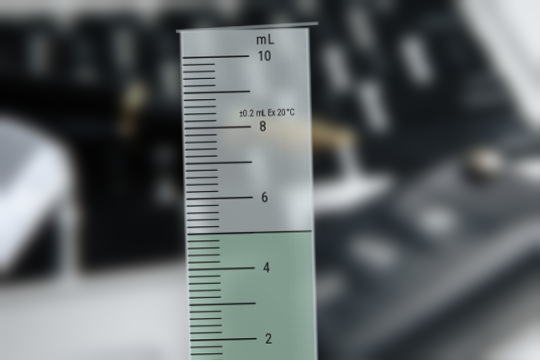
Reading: {"value": 5, "unit": "mL"}
